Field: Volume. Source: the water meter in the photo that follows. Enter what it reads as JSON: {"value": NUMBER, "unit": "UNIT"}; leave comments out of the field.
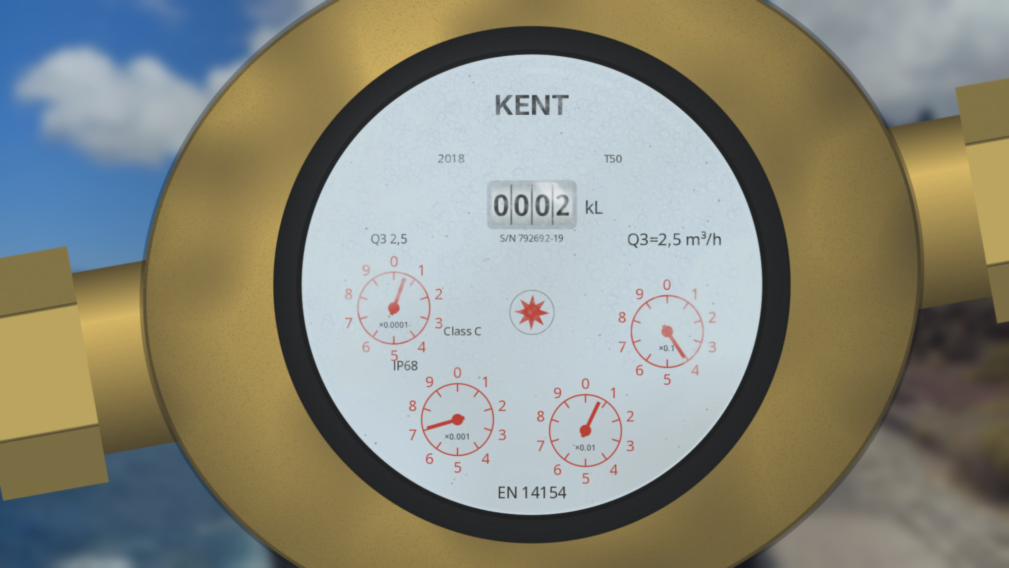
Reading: {"value": 2.4070, "unit": "kL"}
